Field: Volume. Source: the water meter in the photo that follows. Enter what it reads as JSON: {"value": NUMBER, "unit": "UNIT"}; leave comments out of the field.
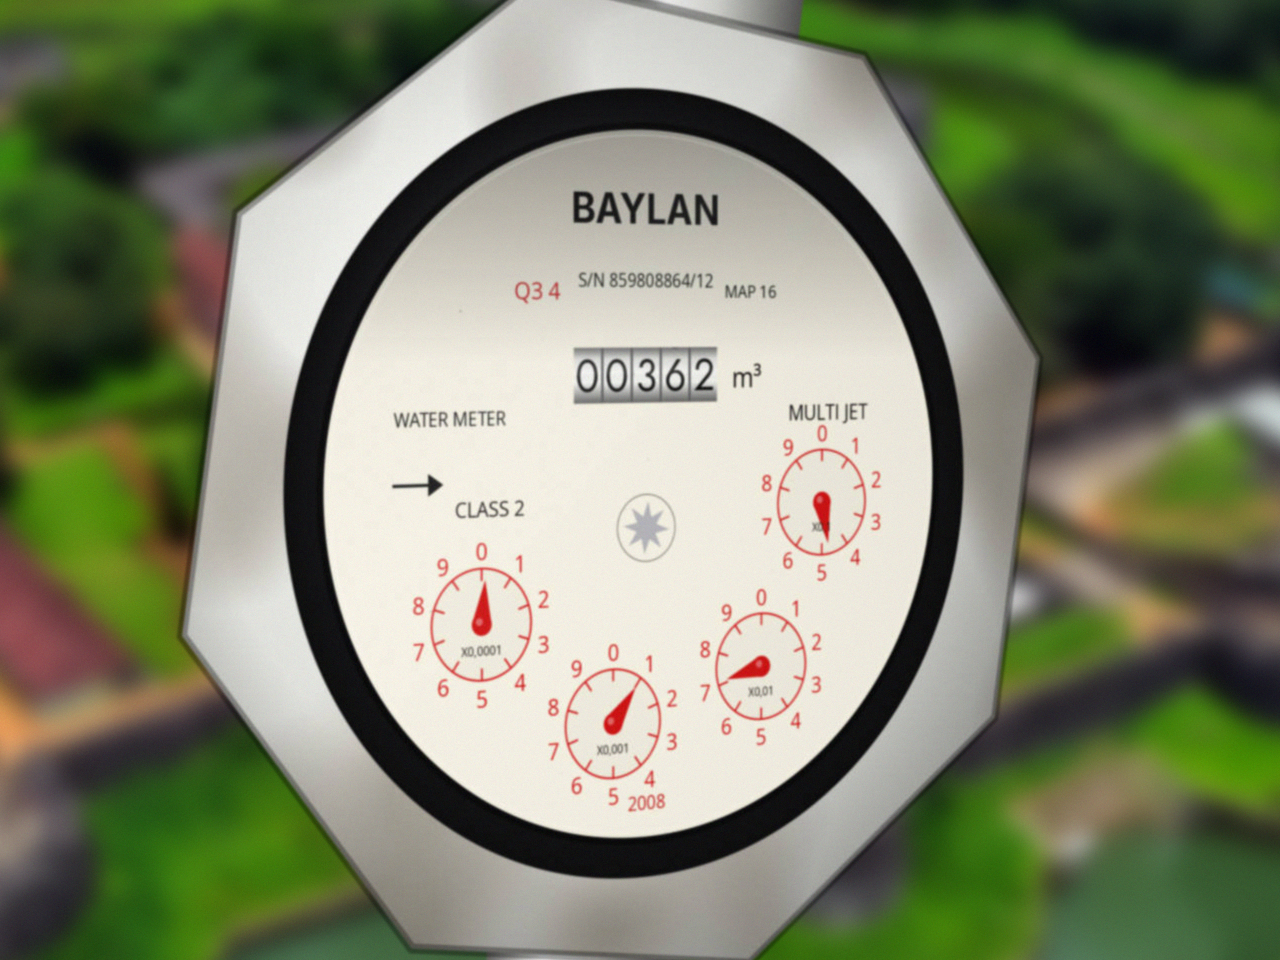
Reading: {"value": 362.4710, "unit": "m³"}
